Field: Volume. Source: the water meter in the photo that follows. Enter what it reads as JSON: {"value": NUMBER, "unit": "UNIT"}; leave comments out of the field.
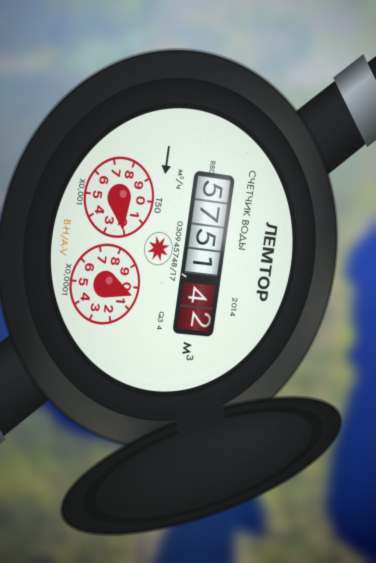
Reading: {"value": 5751.4220, "unit": "m³"}
